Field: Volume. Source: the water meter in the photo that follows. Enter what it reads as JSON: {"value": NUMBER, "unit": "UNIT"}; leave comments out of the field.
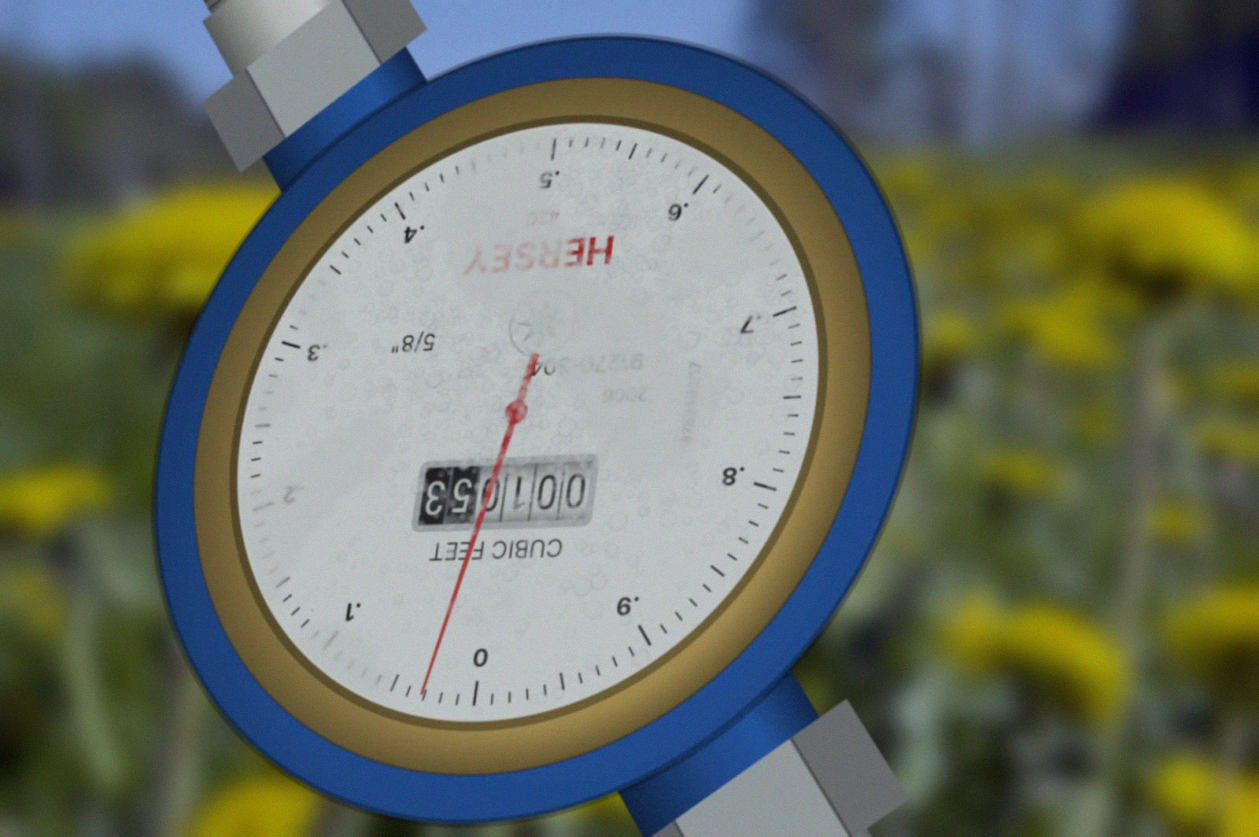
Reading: {"value": 1053.03, "unit": "ft³"}
